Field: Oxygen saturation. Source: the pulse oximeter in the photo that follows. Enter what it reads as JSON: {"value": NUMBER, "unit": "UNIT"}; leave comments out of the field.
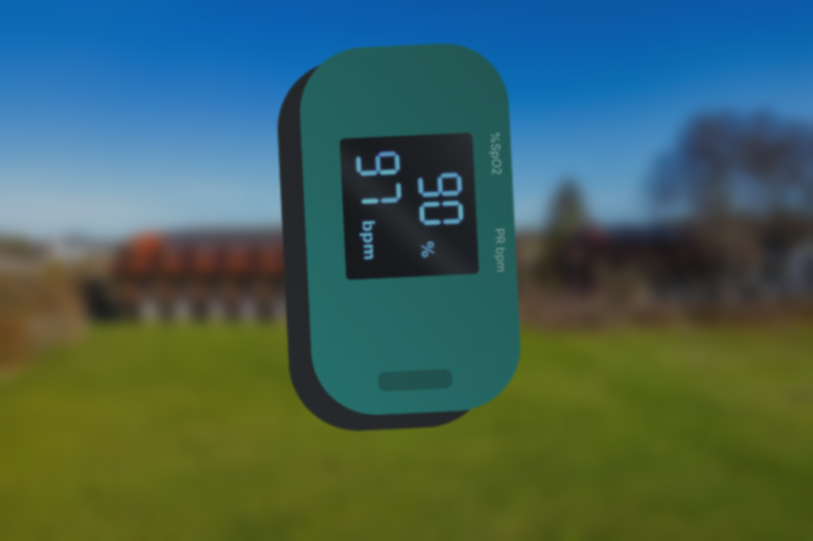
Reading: {"value": 90, "unit": "%"}
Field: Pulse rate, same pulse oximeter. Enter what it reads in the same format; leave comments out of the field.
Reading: {"value": 97, "unit": "bpm"}
